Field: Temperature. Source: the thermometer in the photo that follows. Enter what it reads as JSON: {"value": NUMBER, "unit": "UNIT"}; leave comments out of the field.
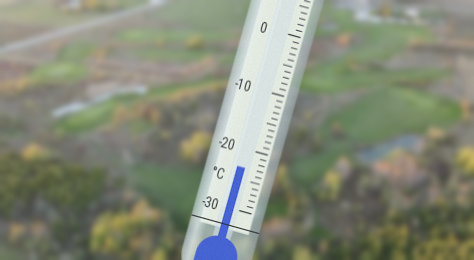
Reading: {"value": -23, "unit": "°C"}
